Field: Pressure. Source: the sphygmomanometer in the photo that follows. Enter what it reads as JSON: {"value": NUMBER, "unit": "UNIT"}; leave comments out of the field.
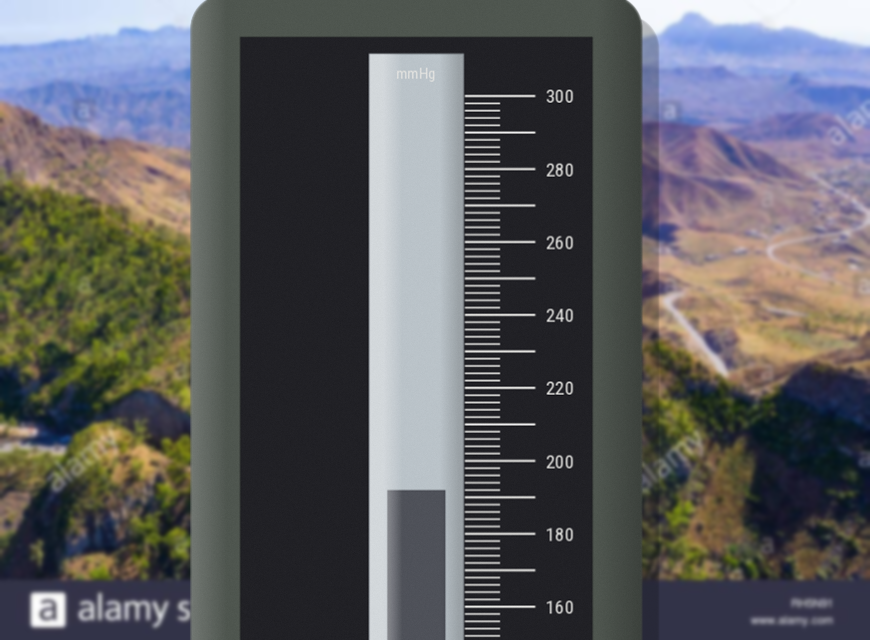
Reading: {"value": 192, "unit": "mmHg"}
